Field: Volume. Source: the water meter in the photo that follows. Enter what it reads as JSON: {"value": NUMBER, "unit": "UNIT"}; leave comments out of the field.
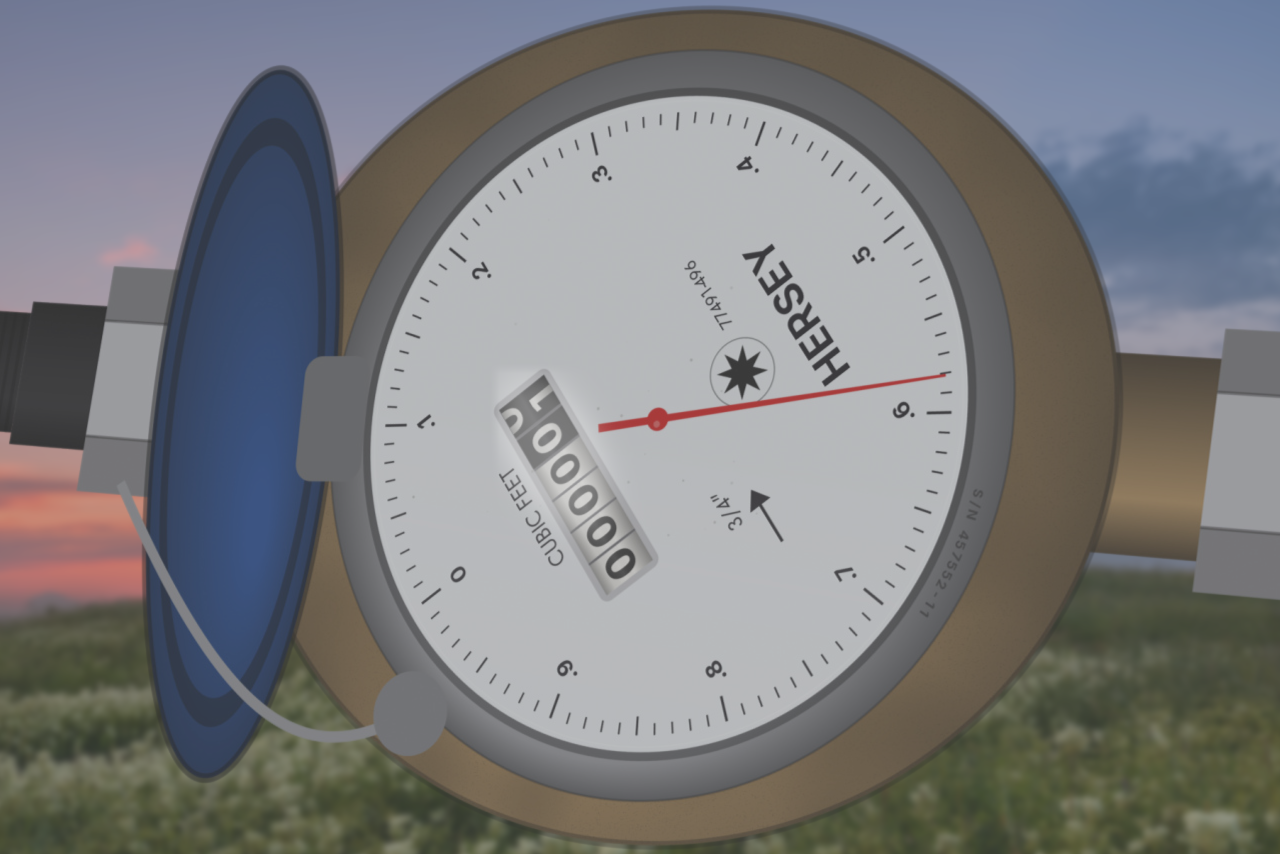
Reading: {"value": 0.58, "unit": "ft³"}
